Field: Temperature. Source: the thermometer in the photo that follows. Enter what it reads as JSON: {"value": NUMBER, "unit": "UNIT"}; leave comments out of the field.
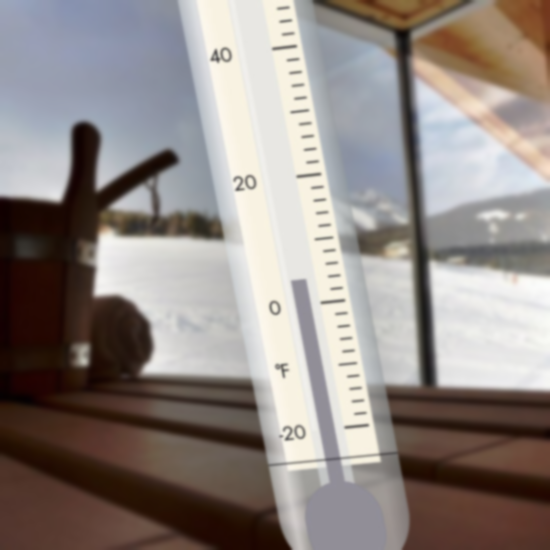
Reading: {"value": 4, "unit": "°F"}
